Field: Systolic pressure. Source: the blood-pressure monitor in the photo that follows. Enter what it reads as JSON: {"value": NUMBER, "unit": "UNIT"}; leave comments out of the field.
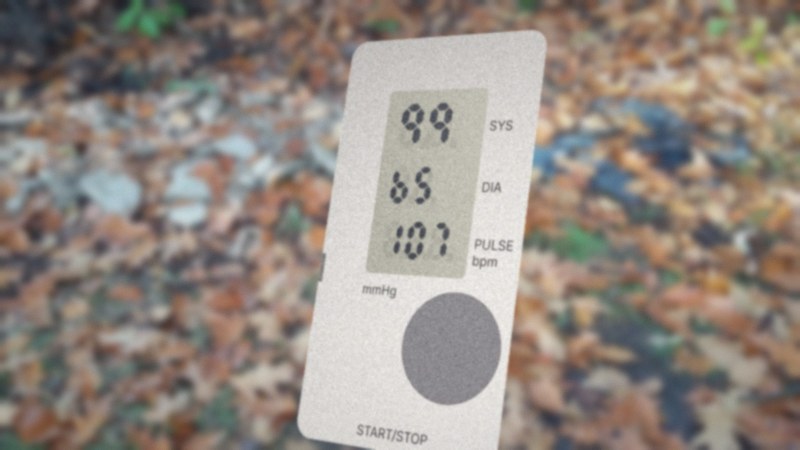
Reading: {"value": 99, "unit": "mmHg"}
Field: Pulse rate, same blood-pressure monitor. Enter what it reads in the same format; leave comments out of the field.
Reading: {"value": 107, "unit": "bpm"}
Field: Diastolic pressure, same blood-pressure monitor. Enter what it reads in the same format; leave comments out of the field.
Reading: {"value": 65, "unit": "mmHg"}
